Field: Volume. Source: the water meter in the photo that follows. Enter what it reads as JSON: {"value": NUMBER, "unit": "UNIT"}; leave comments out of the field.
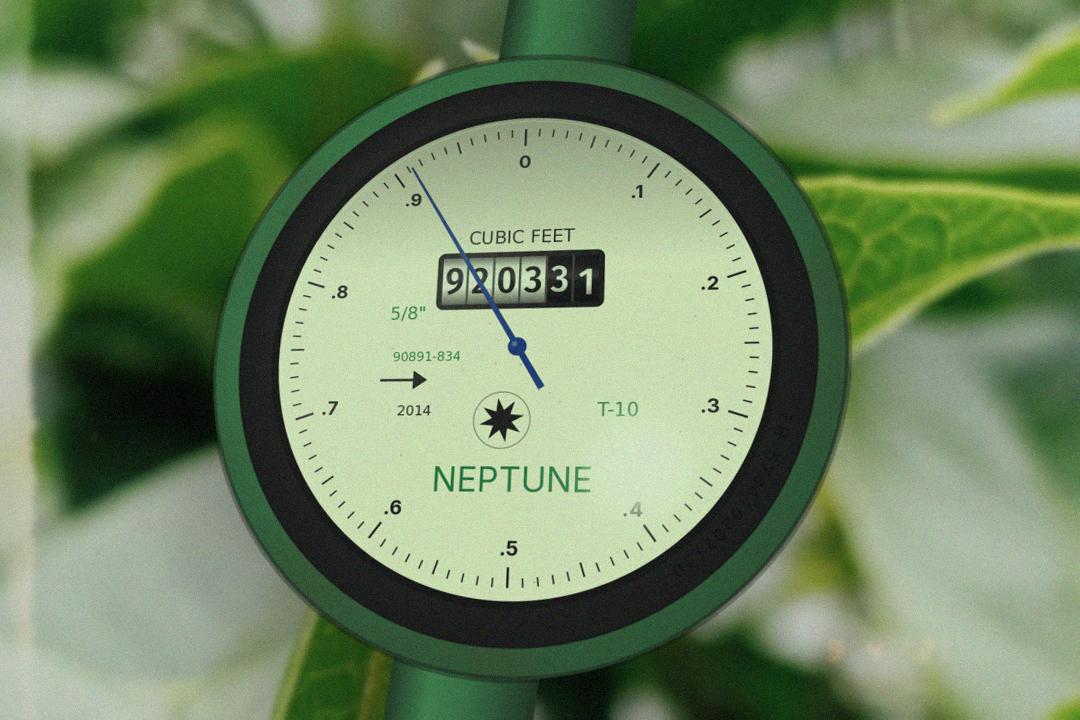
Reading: {"value": 920330.91, "unit": "ft³"}
